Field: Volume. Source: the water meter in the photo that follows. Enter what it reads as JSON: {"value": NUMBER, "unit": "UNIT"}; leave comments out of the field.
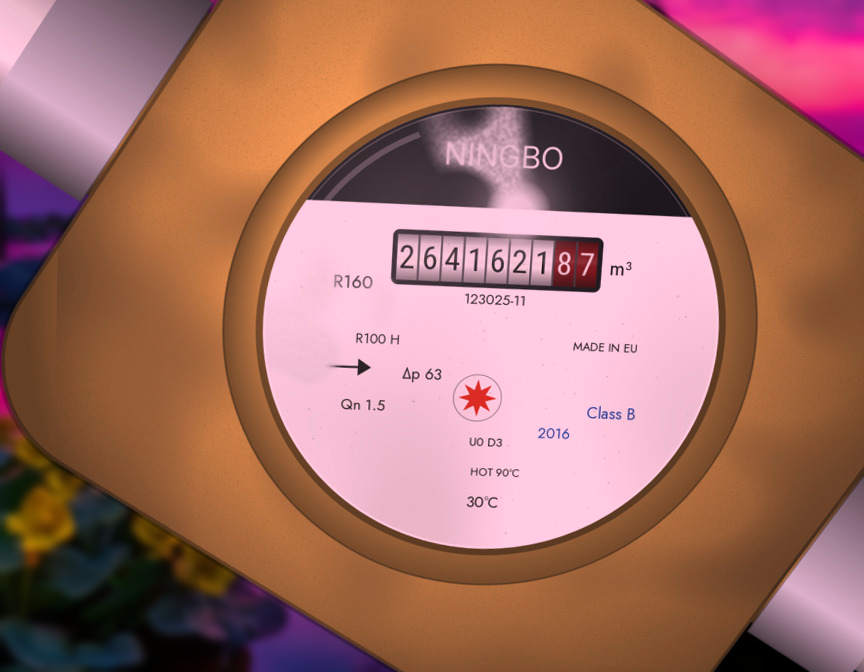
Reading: {"value": 2641621.87, "unit": "m³"}
